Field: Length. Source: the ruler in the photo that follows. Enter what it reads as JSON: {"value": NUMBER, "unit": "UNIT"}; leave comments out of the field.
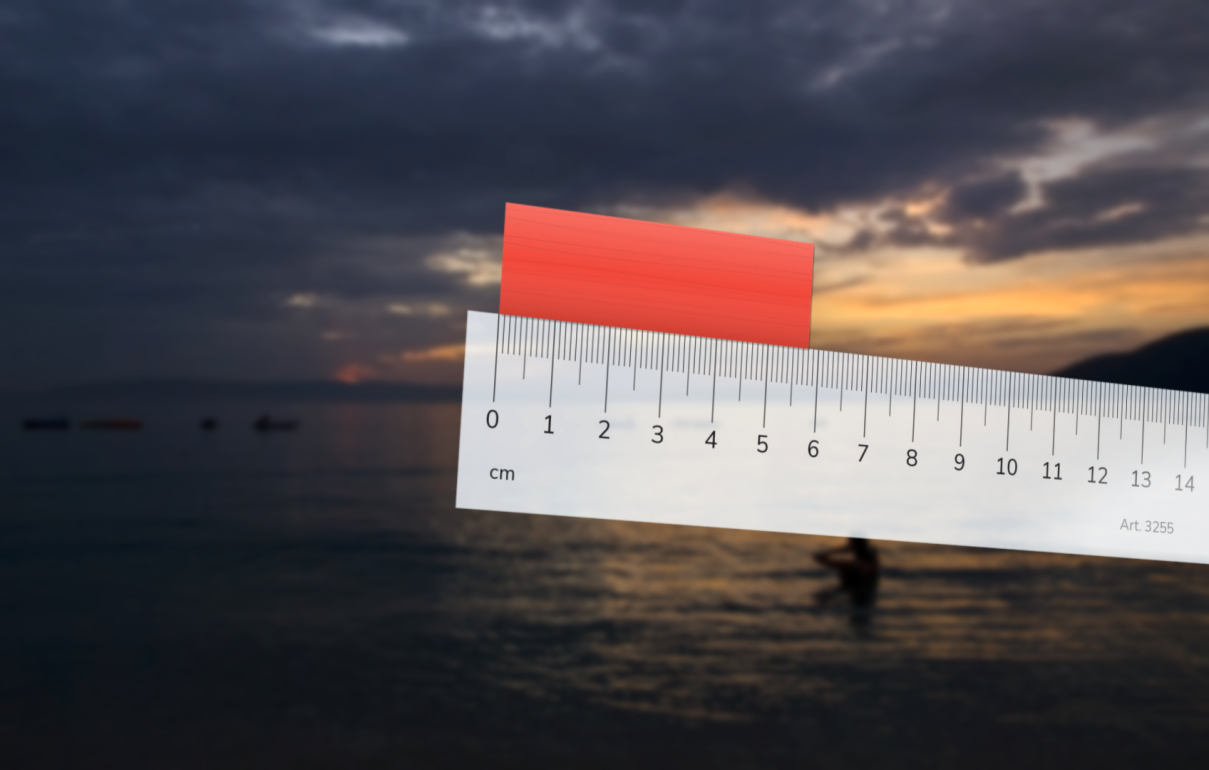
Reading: {"value": 5.8, "unit": "cm"}
